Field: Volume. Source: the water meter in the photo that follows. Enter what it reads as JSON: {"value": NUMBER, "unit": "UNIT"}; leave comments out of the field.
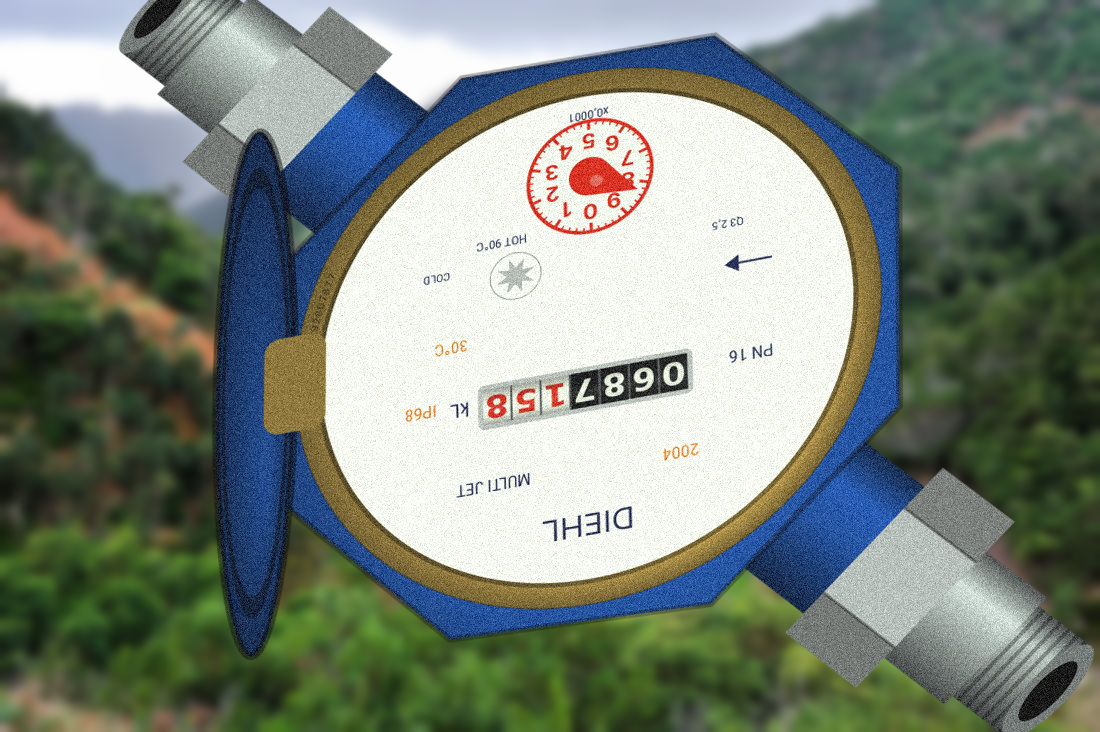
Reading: {"value": 687.1588, "unit": "kL"}
